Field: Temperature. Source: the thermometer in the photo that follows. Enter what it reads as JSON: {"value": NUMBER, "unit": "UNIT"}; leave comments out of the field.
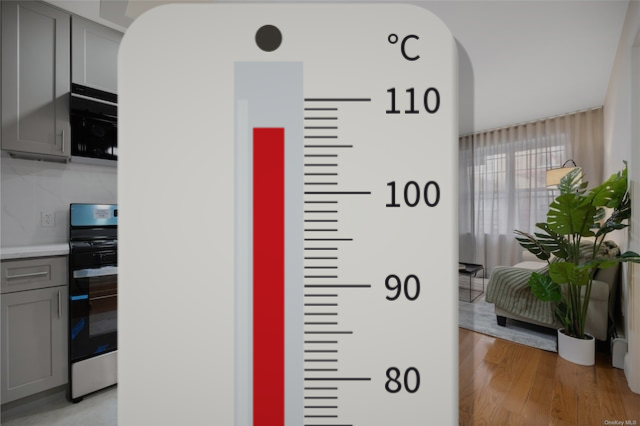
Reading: {"value": 107, "unit": "°C"}
